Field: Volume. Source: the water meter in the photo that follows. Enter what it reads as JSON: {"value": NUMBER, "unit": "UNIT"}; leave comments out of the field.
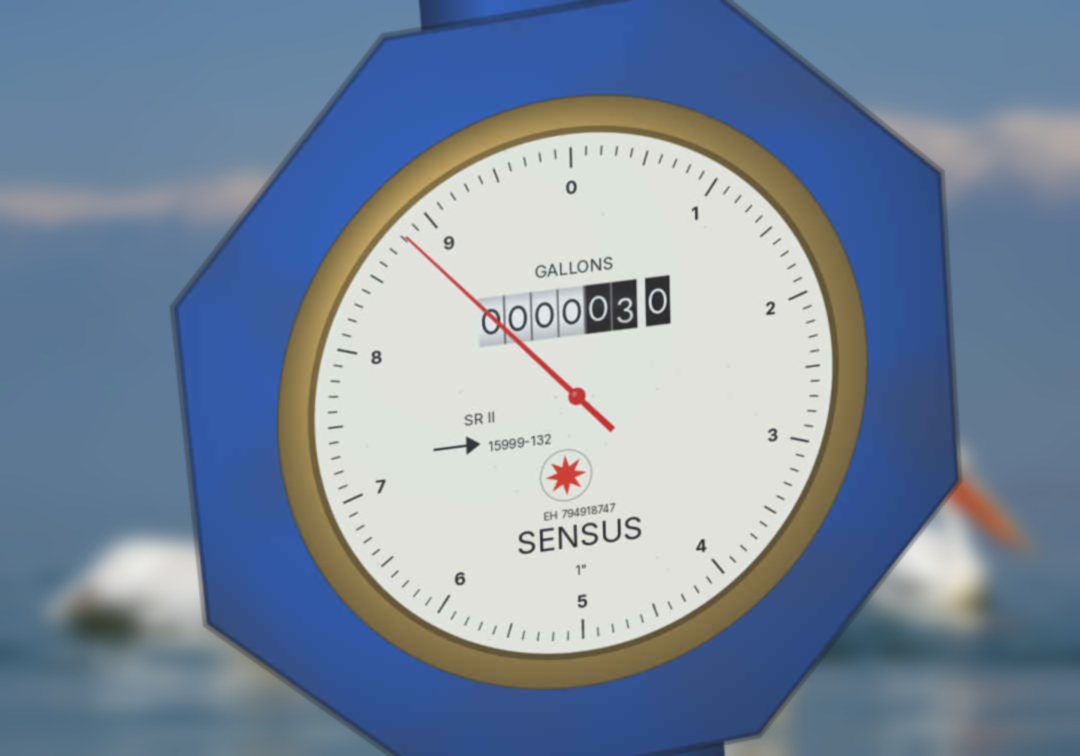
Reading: {"value": 28.8, "unit": "gal"}
